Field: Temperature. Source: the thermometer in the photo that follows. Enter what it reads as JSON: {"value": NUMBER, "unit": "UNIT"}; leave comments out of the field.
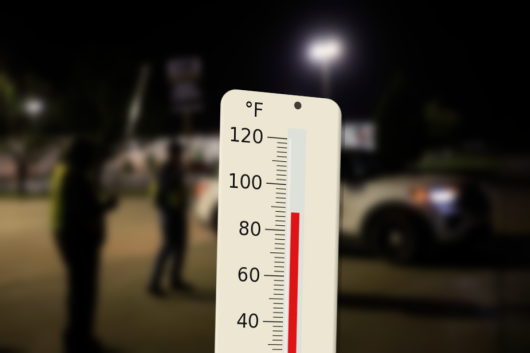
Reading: {"value": 88, "unit": "°F"}
